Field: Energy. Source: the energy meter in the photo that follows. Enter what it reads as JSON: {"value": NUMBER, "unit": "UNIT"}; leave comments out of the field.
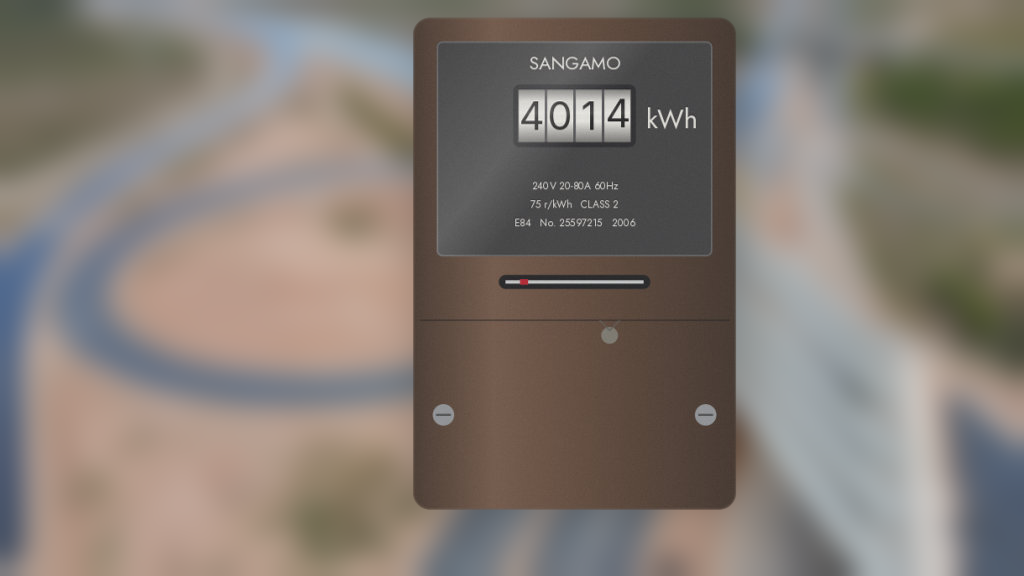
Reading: {"value": 4014, "unit": "kWh"}
